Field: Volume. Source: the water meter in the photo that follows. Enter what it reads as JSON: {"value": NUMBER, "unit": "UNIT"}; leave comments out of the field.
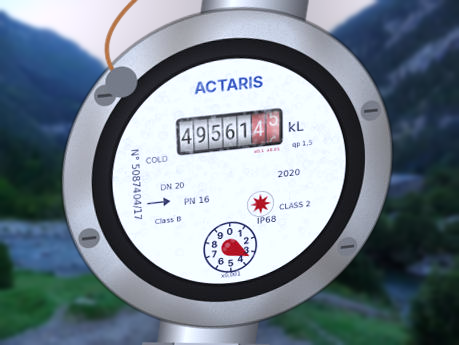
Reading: {"value": 49561.453, "unit": "kL"}
